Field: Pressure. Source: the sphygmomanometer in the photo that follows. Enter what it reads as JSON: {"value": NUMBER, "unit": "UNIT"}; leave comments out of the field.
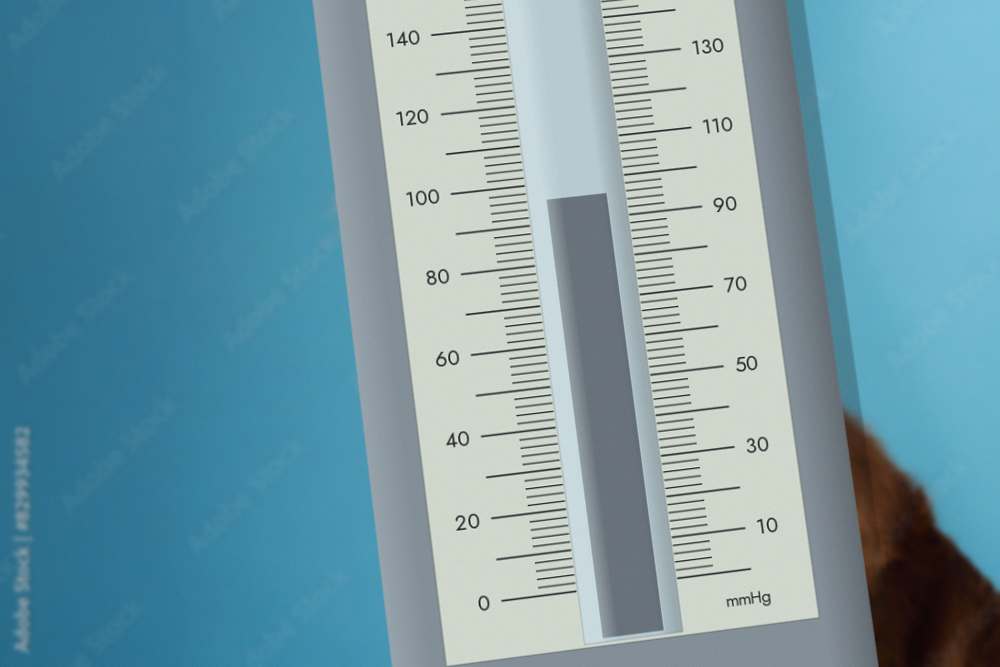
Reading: {"value": 96, "unit": "mmHg"}
